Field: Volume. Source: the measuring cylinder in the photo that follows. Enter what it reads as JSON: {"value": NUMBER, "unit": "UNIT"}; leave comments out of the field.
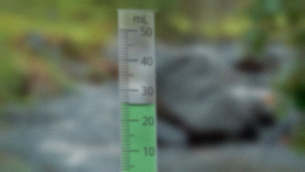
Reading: {"value": 25, "unit": "mL"}
